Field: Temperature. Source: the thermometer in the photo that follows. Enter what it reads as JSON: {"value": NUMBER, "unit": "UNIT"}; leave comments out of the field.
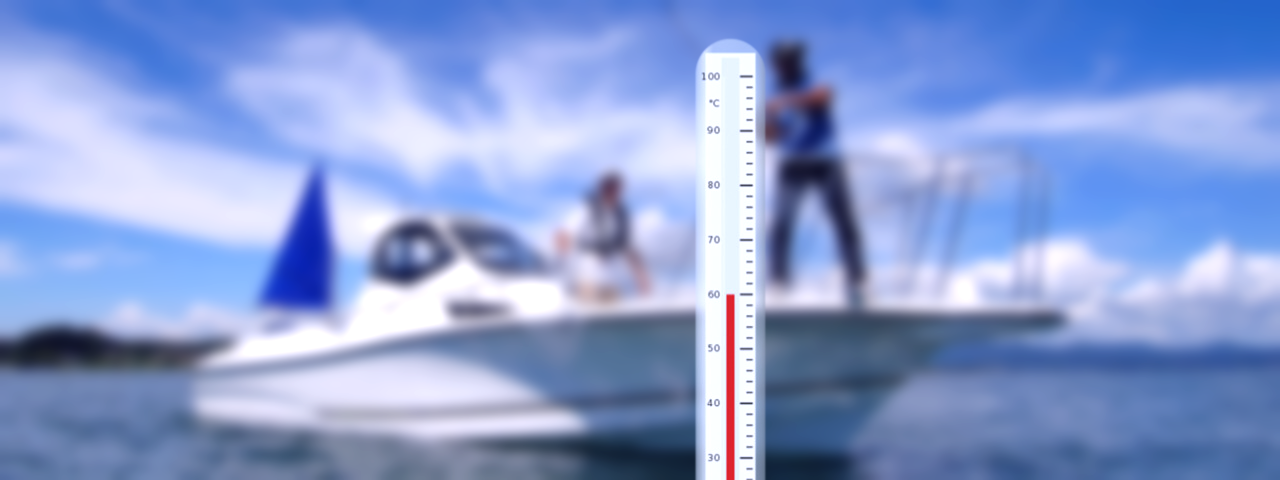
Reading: {"value": 60, "unit": "°C"}
